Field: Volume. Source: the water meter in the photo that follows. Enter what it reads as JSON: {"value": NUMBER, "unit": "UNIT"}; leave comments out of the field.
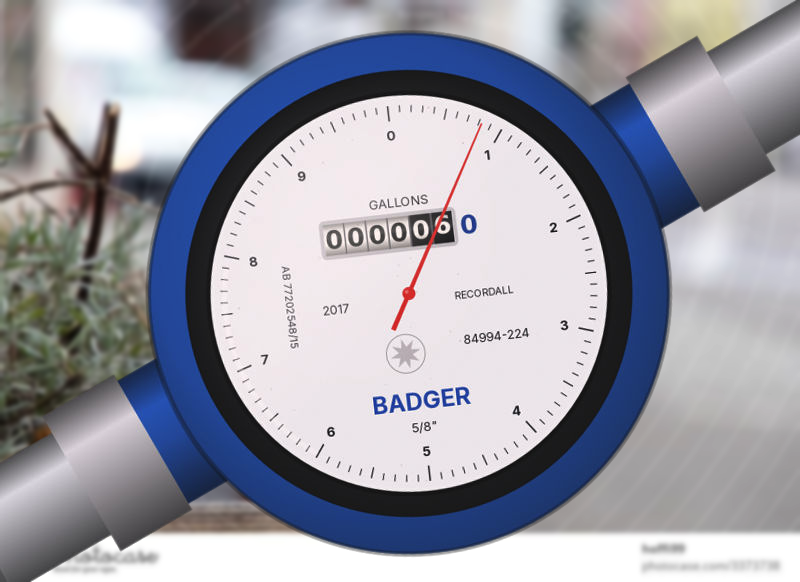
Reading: {"value": 60.8, "unit": "gal"}
